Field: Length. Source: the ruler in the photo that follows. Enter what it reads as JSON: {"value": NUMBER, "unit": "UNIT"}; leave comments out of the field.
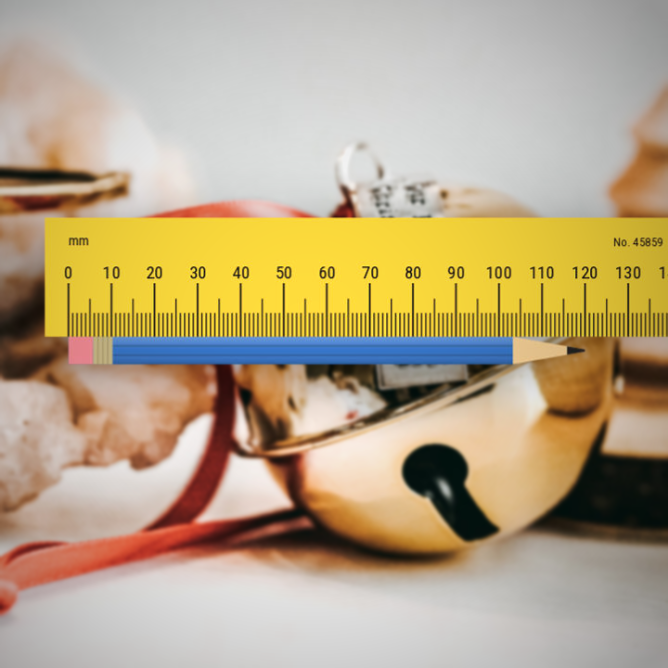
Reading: {"value": 120, "unit": "mm"}
